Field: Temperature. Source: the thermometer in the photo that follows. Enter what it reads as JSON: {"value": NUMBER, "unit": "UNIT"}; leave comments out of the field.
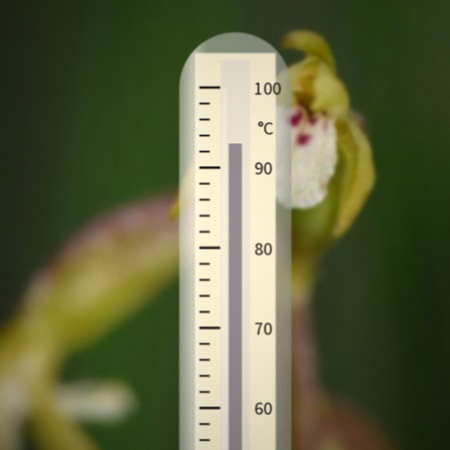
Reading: {"value": 93, "unit": "°C"}
